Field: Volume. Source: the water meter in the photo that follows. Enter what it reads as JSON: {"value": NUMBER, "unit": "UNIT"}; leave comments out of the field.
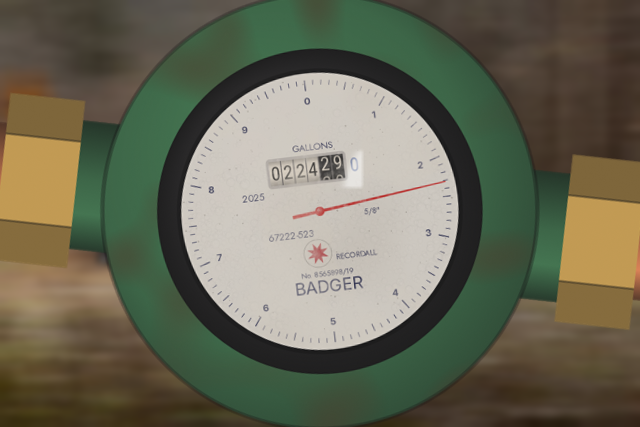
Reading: {"value": 224292.3, "unit": "gal"}
